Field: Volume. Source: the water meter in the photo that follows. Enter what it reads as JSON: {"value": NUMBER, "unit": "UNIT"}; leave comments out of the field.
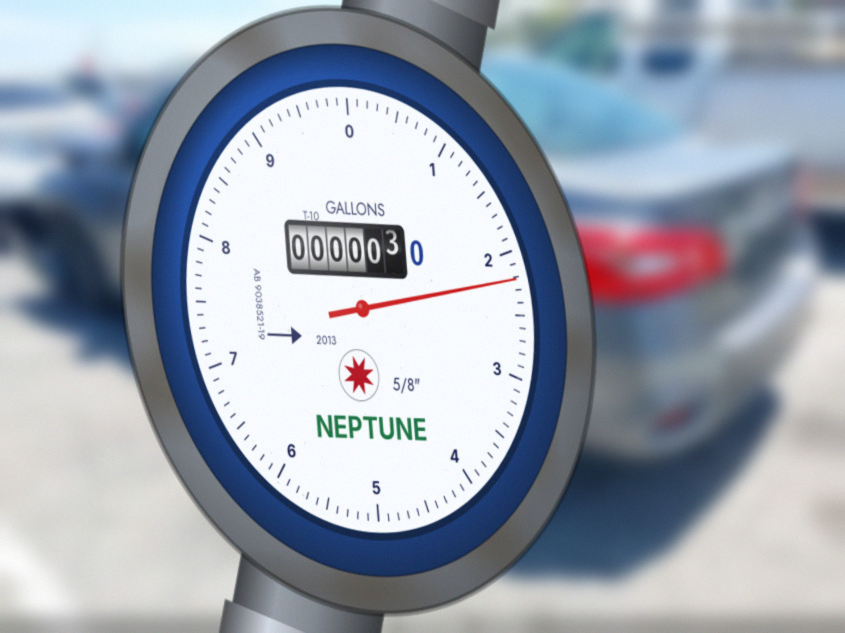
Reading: {"value": 32.2, "unit": "gal"}
